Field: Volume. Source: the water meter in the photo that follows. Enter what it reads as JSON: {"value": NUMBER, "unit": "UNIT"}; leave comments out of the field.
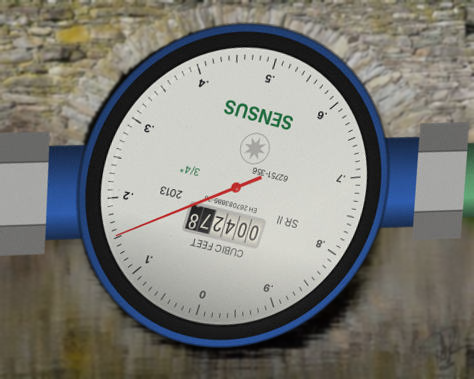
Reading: {"value": 4278.15, "unit": "ft³"}
